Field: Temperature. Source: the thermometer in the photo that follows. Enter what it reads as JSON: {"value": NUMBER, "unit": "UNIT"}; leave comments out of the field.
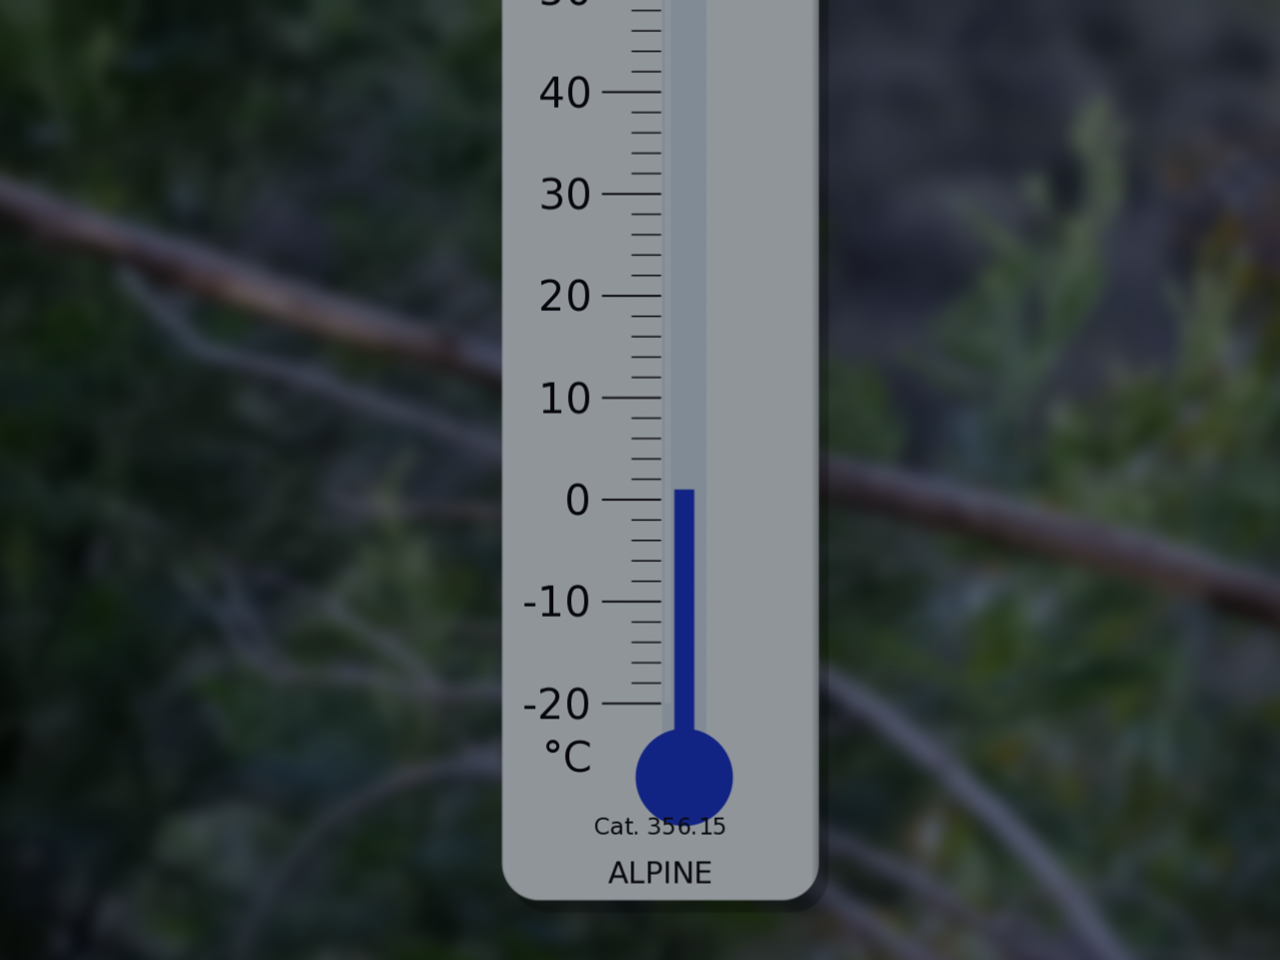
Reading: {"value": 1, "unit": "°C"}
